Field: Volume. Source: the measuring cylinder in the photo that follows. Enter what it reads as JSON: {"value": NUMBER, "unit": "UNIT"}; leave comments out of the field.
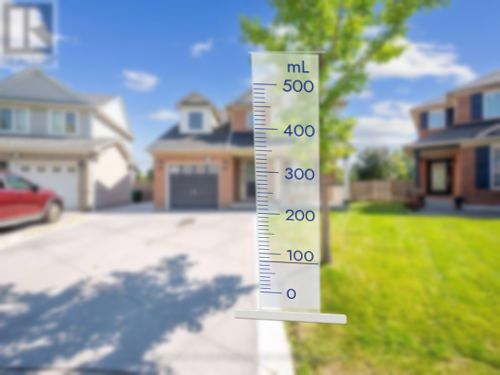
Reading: {"value": 80, "unit": "mL"}
